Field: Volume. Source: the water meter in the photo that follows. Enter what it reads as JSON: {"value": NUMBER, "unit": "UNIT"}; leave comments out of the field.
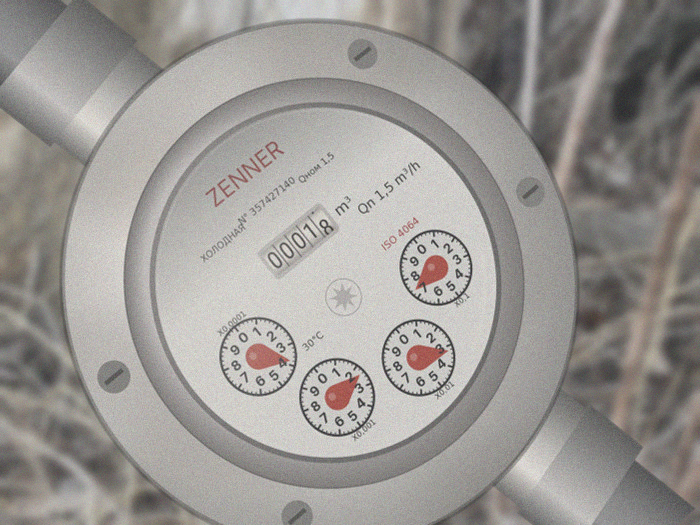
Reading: {"value": 17.7323, "unit": "m³"}
